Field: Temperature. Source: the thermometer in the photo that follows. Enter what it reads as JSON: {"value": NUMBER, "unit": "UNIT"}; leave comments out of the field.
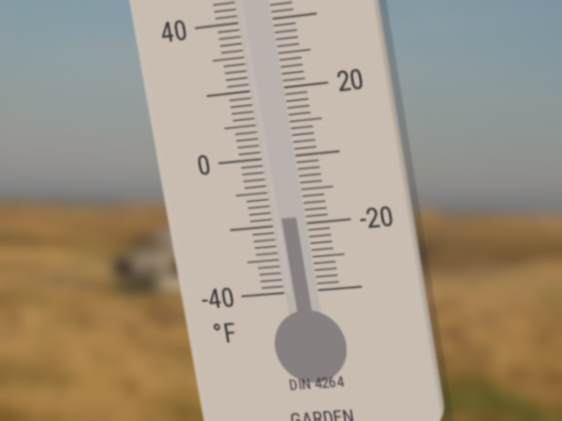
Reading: {"value": -18, "unit": "°F"}
